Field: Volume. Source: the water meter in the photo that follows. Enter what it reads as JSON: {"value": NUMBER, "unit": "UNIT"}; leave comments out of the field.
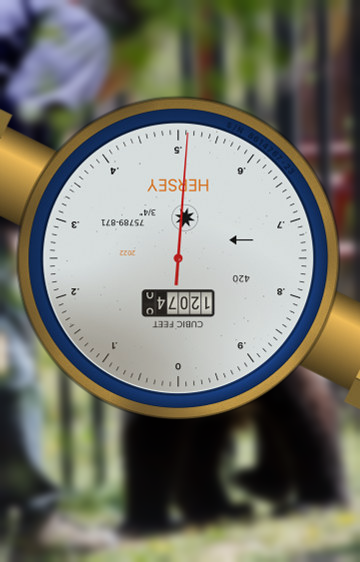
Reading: {"value": 120748.51, "unit": "ft³"}
